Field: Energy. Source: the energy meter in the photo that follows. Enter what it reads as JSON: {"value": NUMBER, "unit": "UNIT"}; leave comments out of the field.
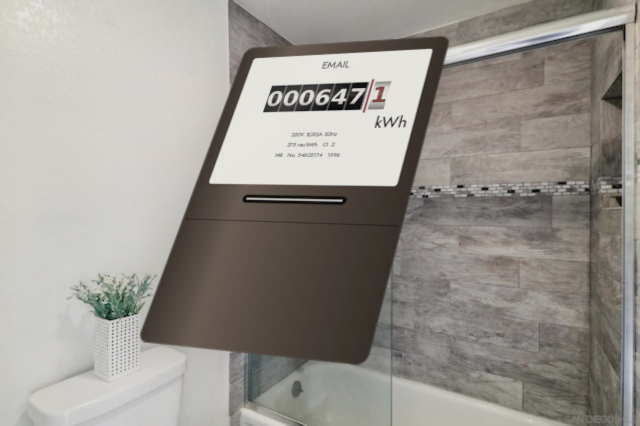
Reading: {"value": 647.1, "unit": "kWh"}
